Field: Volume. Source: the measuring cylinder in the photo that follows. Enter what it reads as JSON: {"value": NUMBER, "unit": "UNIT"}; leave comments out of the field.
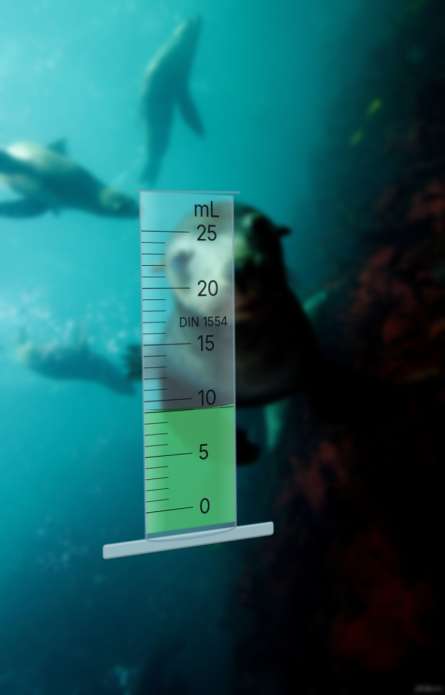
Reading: {"value": 9, "unit": "mL"}
